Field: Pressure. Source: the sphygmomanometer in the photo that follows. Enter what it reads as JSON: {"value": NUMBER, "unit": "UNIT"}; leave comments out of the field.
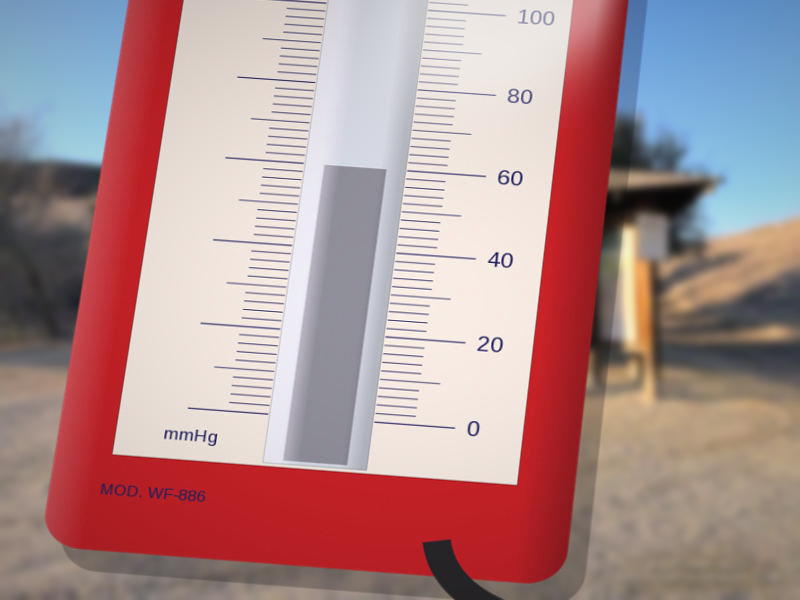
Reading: {"value": 60, "unit": "mmHg"}
